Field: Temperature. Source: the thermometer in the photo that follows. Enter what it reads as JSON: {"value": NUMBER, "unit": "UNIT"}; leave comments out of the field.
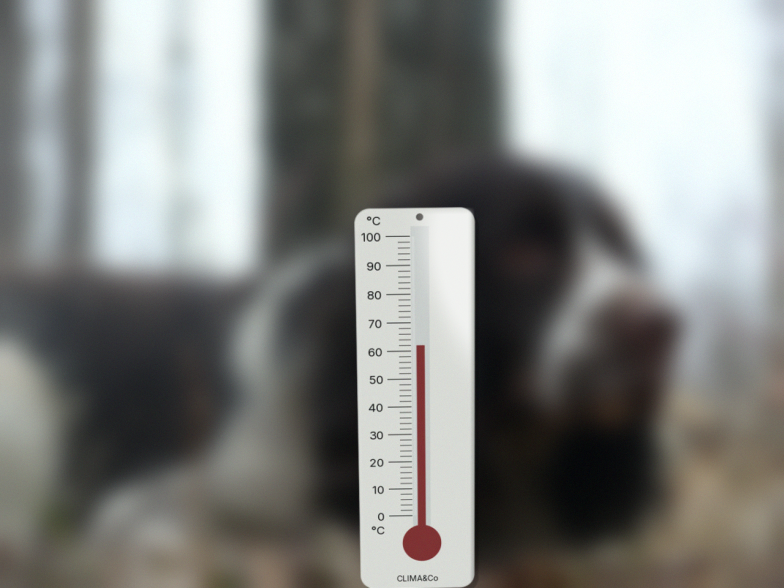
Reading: {"value": 62, "unit": "°C"}
